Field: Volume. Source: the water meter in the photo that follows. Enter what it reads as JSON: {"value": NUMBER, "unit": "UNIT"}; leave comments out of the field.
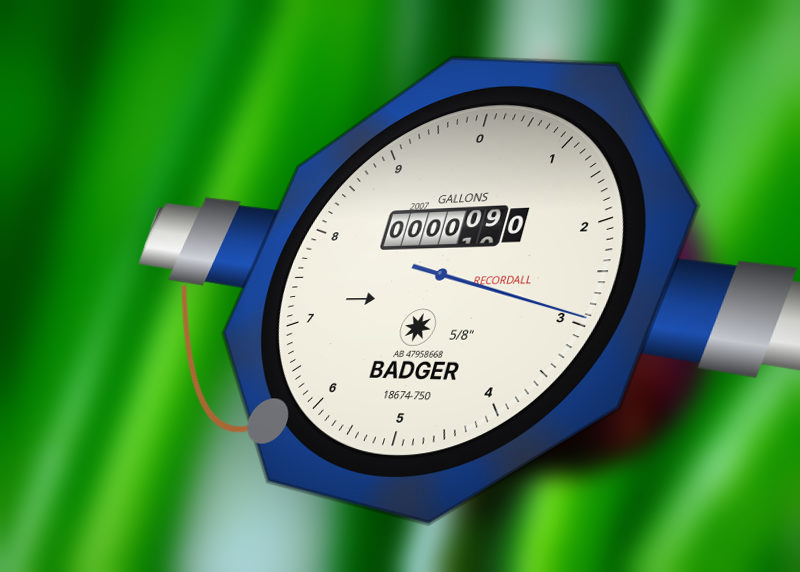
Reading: {"value": 92.9, "unit": "gal"}
